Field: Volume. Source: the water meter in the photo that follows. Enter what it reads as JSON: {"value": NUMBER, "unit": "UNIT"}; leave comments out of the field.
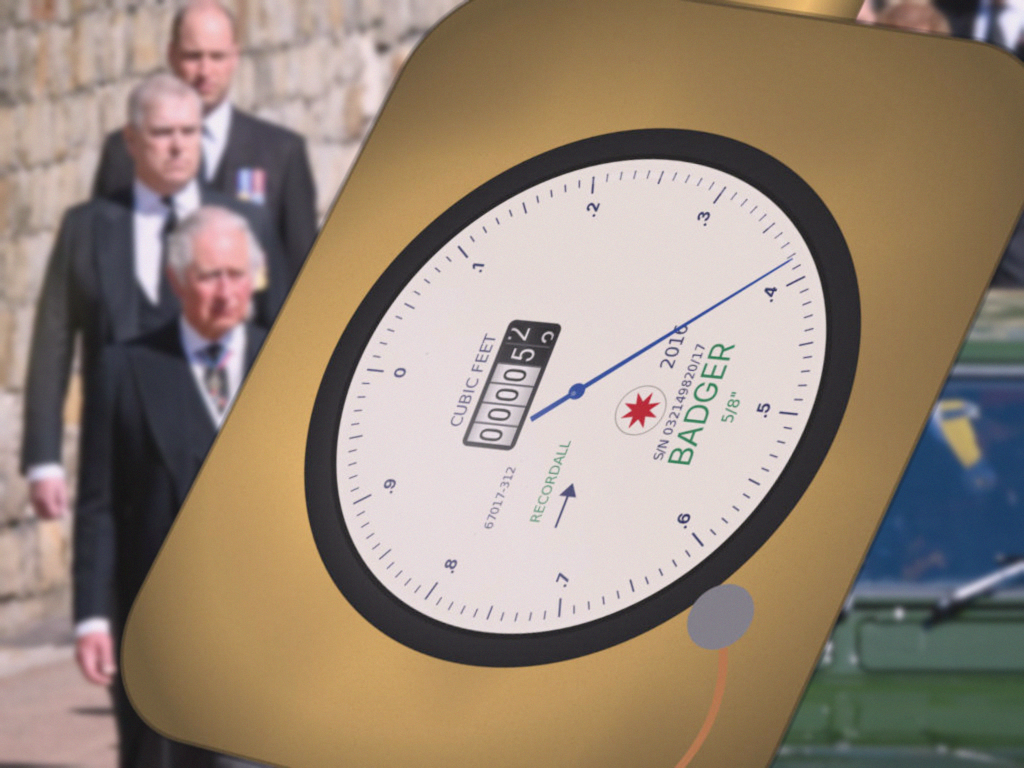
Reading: {"value": 52.38, "unit": "ft³"}
